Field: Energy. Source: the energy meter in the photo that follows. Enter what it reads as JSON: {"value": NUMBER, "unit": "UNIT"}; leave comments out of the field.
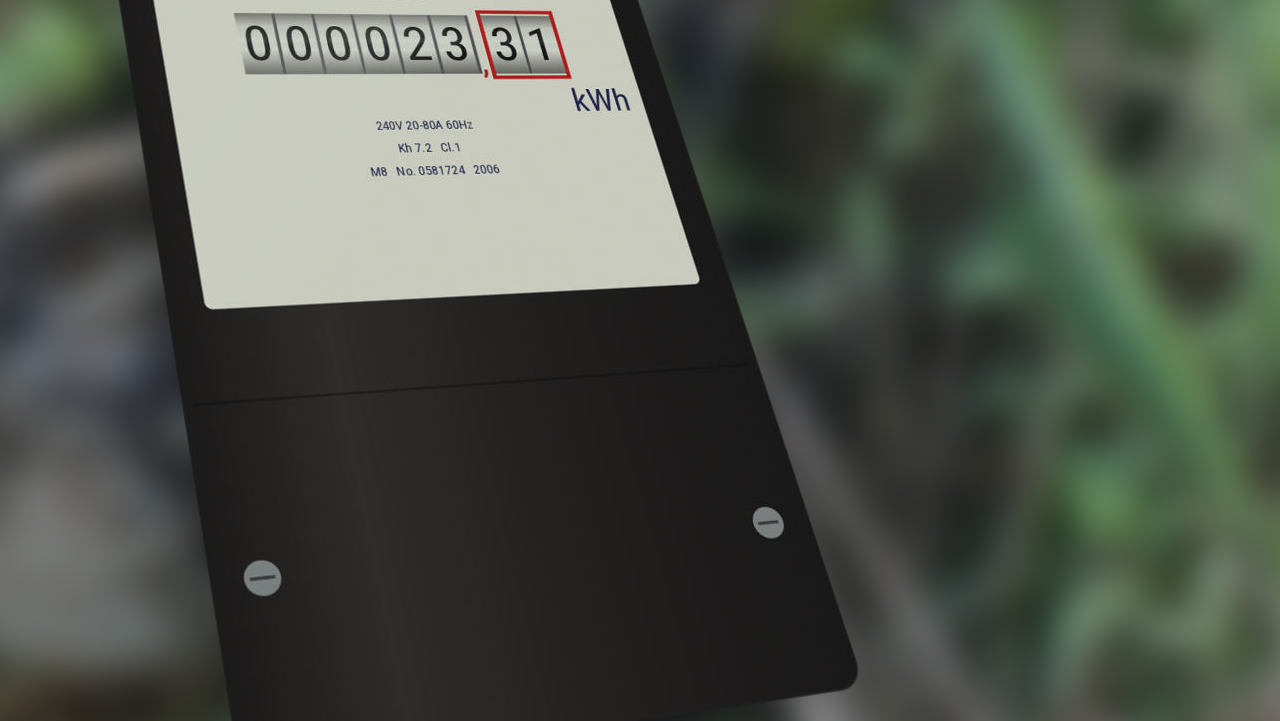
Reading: {"value": 23.31, "unit": "kWh"}
